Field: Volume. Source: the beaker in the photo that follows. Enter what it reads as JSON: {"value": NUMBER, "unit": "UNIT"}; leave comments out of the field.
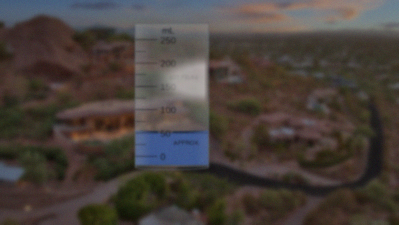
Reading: {"value": 50, "unit": "mL"}
